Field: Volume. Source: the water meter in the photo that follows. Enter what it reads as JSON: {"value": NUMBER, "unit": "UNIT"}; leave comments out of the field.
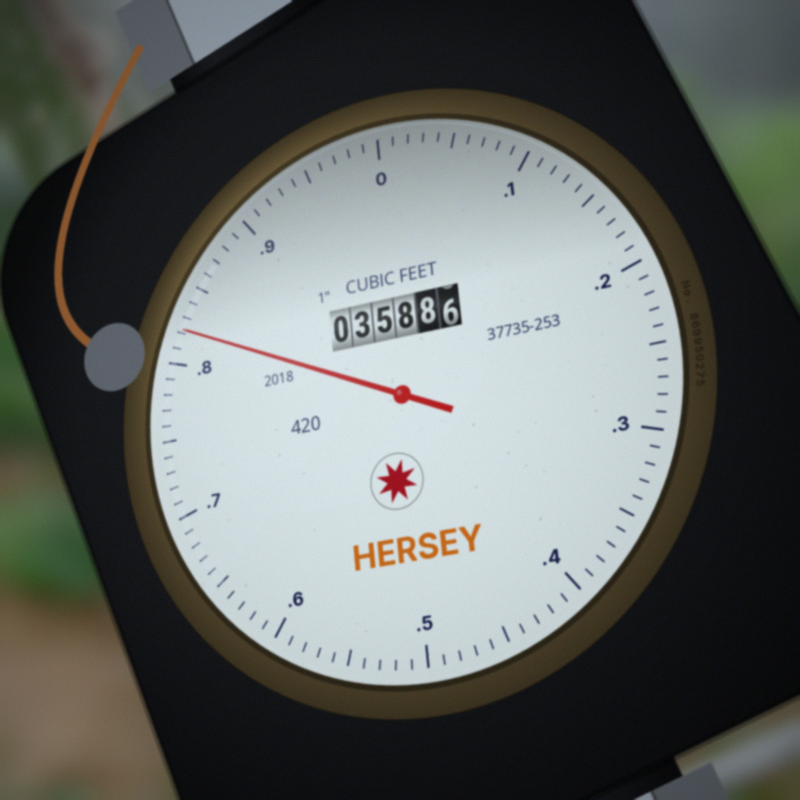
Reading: {"value": 35885.82, "unit": "ft³"}
